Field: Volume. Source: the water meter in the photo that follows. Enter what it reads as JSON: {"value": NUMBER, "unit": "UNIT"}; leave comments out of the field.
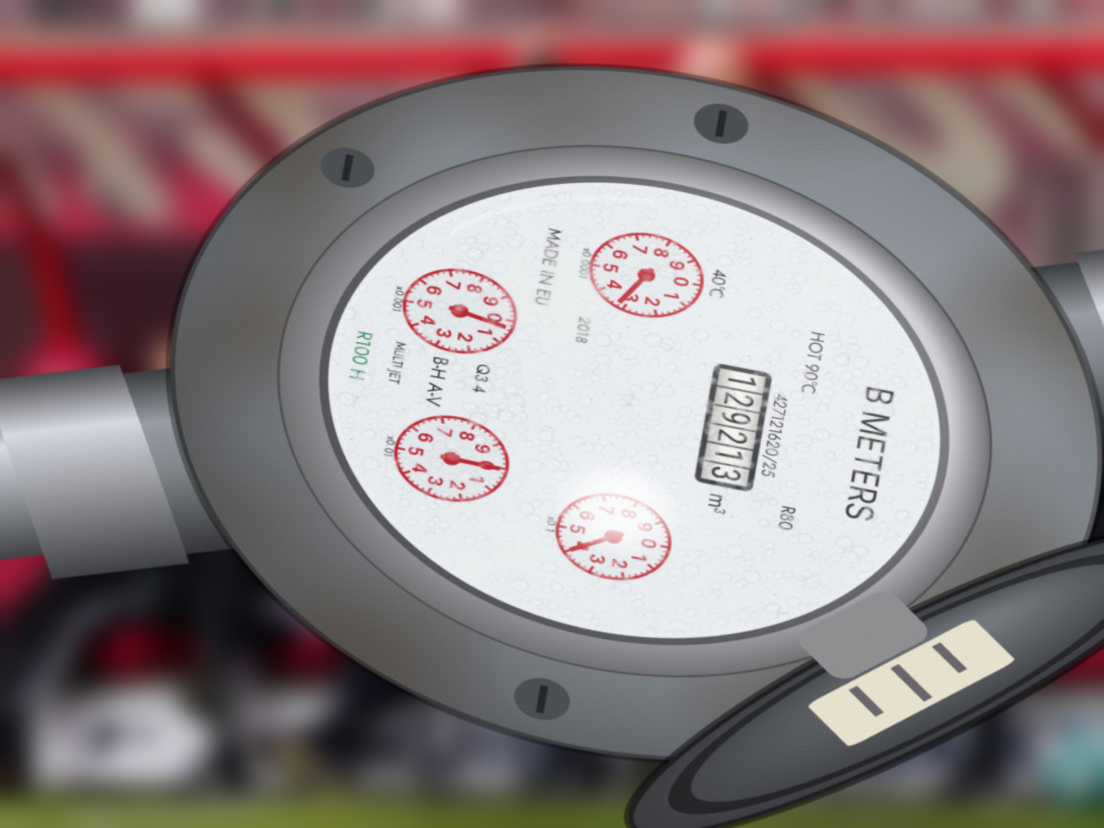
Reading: {"value": 129213.4003, "unit": "m³"}
